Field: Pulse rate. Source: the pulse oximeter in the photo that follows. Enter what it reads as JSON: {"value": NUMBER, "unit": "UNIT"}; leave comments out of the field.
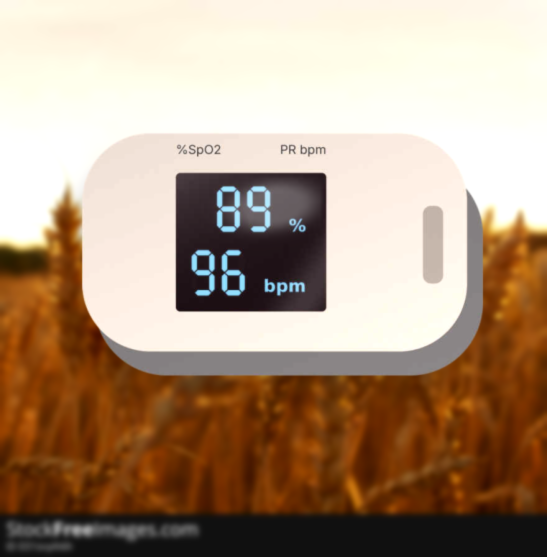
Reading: {"value": 96, "unit": "bpm"}
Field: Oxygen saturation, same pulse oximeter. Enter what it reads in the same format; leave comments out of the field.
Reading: {"value": 89, "unit": "%"}
